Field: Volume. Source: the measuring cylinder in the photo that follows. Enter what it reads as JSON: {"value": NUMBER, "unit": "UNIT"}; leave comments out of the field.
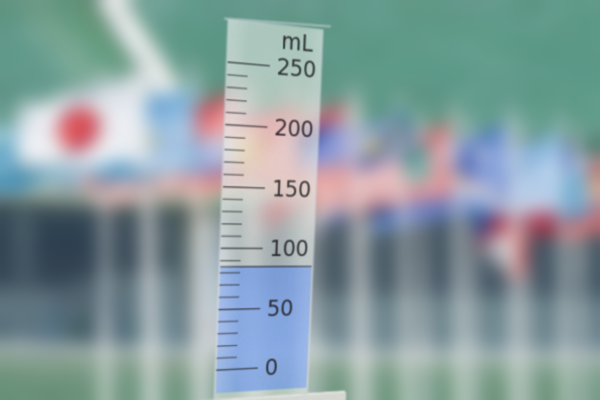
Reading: {"value": 85, "unit": "mL"}
